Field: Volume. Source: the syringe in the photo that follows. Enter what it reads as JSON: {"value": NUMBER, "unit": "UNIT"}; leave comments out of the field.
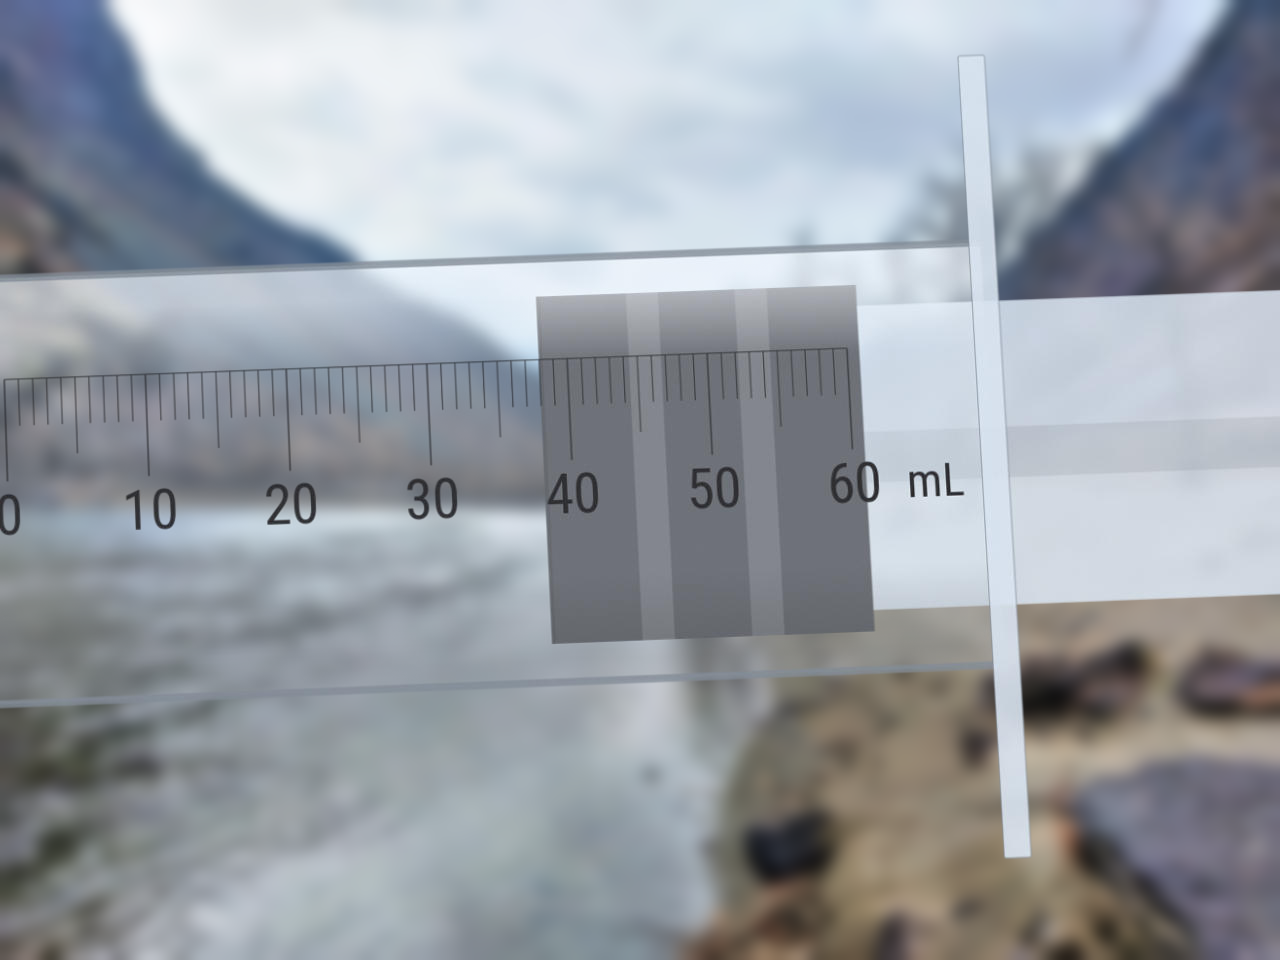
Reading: {"value": 38, "unit": "mL"}
